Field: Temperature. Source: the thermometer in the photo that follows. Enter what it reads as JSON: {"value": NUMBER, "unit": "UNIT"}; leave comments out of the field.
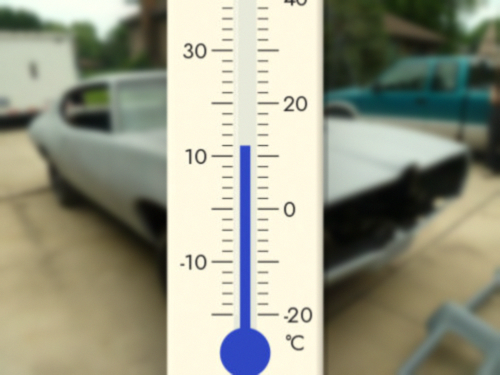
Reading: {"value": 12, "unit": "°C"}
